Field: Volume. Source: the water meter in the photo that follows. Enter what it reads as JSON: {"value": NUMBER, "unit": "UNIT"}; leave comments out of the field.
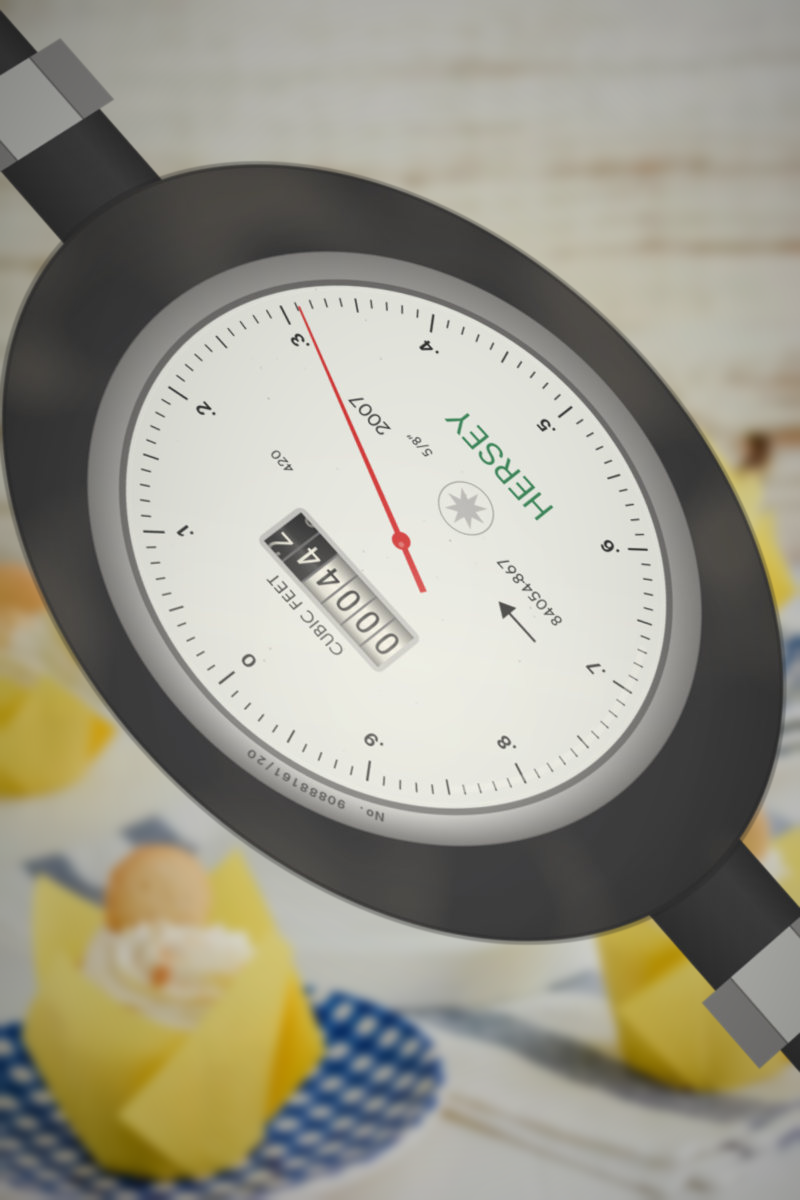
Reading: {"value": 442.31, "unit": "ft³"}
